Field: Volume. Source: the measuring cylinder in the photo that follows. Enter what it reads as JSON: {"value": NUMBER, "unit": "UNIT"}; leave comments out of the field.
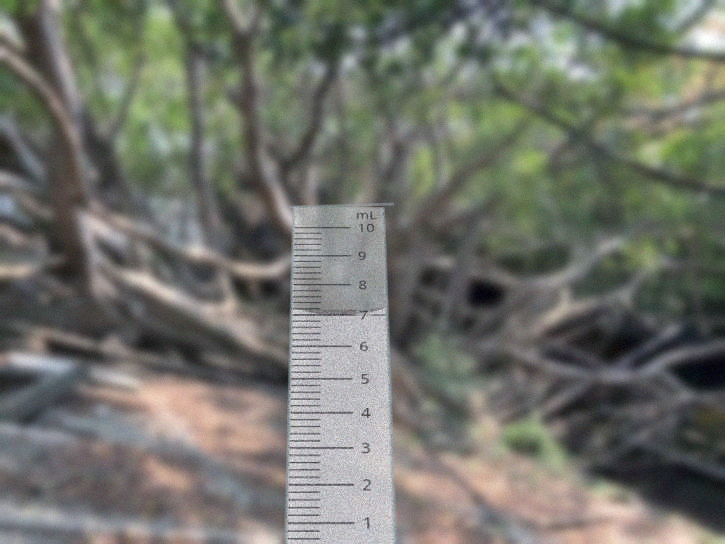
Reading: {"value": 7, "unit": "mL"}
